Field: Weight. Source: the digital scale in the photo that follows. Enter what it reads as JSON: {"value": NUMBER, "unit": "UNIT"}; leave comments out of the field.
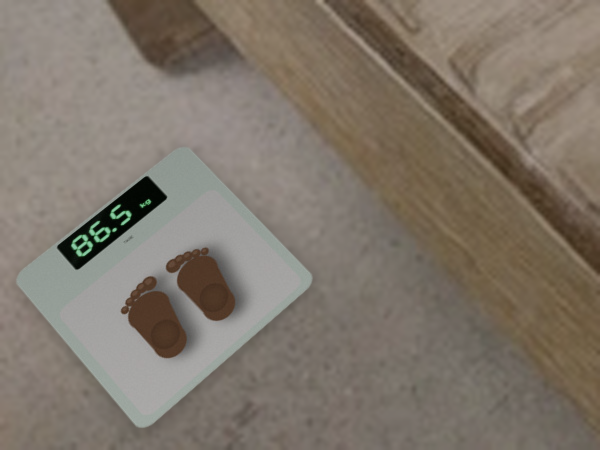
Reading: {"value": 86.5, "unit": "kg"}
